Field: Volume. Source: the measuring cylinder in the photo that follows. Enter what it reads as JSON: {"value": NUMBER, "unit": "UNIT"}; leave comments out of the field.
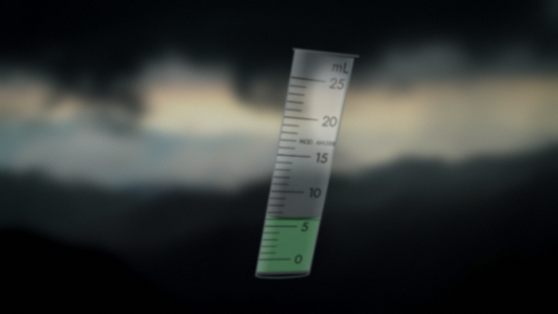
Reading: {"value": 6, "unit": "mL"}
